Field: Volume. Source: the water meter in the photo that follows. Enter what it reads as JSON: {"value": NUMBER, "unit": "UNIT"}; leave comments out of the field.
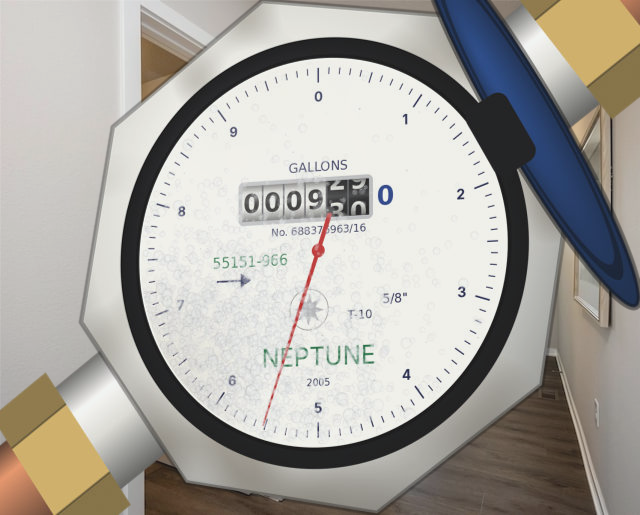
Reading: {"value": 9295.5, "unit": "gal"}
